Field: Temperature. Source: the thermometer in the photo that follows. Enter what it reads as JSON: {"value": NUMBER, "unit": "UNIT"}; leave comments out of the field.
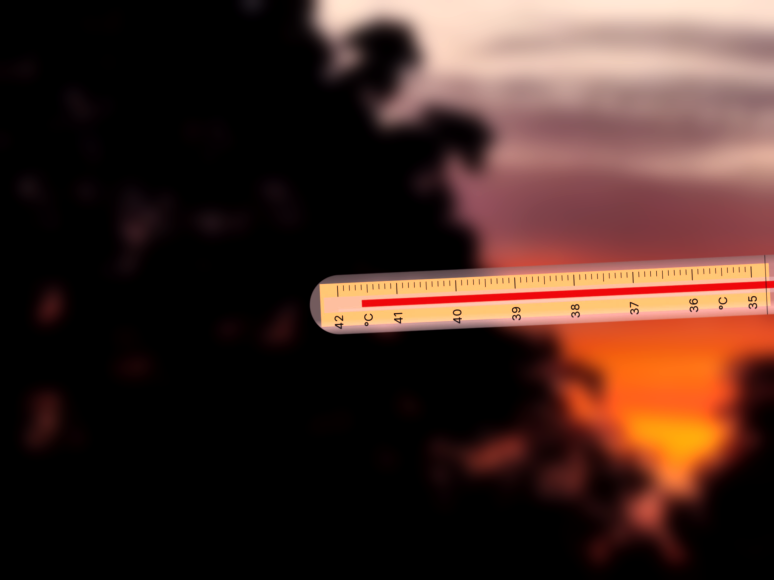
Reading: {"value": 41.6, "unit": "°C"}
